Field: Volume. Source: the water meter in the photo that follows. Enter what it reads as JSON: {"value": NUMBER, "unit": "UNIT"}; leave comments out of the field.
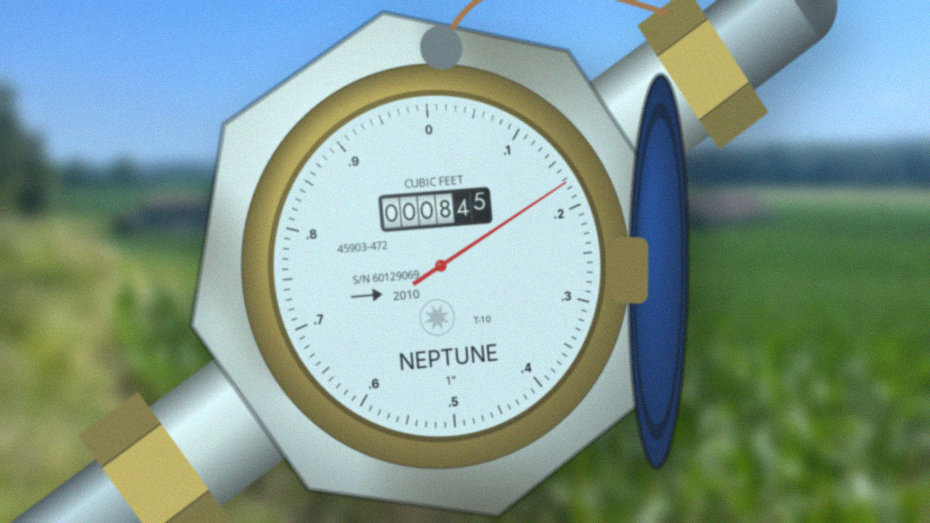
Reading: {"value": 845.17, "unit": "ft³"}
